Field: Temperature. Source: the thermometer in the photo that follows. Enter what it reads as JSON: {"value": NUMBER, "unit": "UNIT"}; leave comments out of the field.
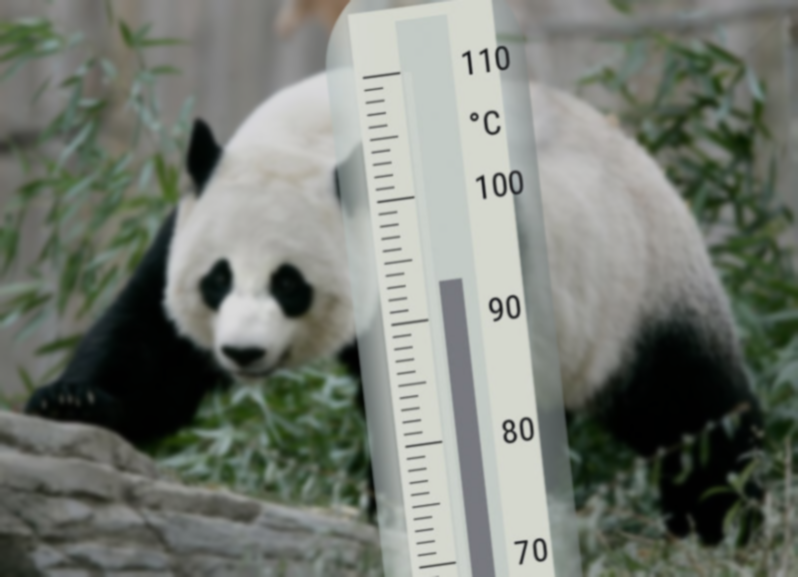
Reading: {"value": 93, "unit": "°C"}
